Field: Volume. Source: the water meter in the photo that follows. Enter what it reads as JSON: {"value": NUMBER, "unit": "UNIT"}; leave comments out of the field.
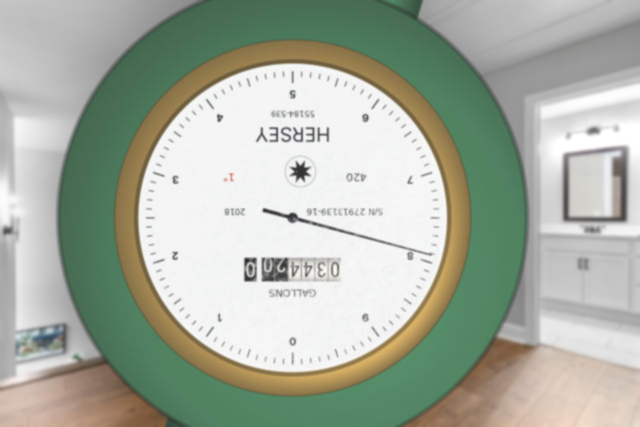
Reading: {"value": 344197.9, "unit": "gal"}
